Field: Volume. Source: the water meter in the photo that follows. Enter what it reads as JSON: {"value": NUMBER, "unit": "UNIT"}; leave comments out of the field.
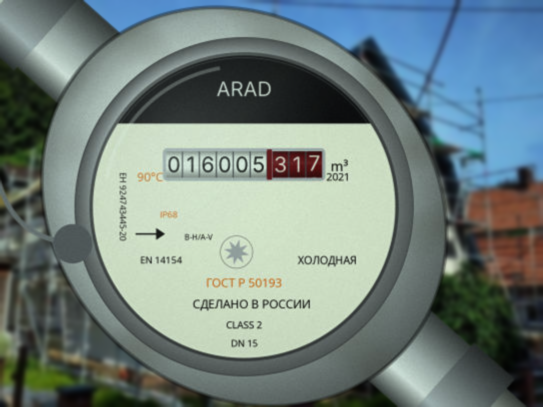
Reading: {"value": 16005.317, "unit": "m³"}
